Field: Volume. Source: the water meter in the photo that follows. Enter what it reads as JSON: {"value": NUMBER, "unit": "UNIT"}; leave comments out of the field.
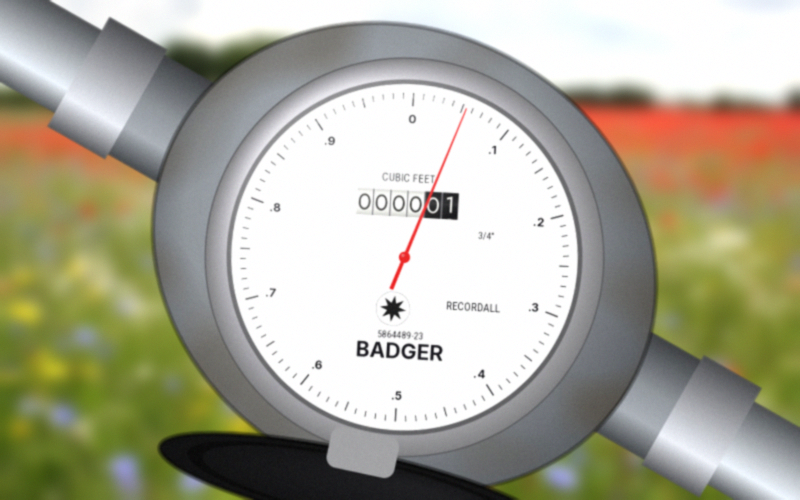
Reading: {"value": 1.05, "unit": "ft³"}
